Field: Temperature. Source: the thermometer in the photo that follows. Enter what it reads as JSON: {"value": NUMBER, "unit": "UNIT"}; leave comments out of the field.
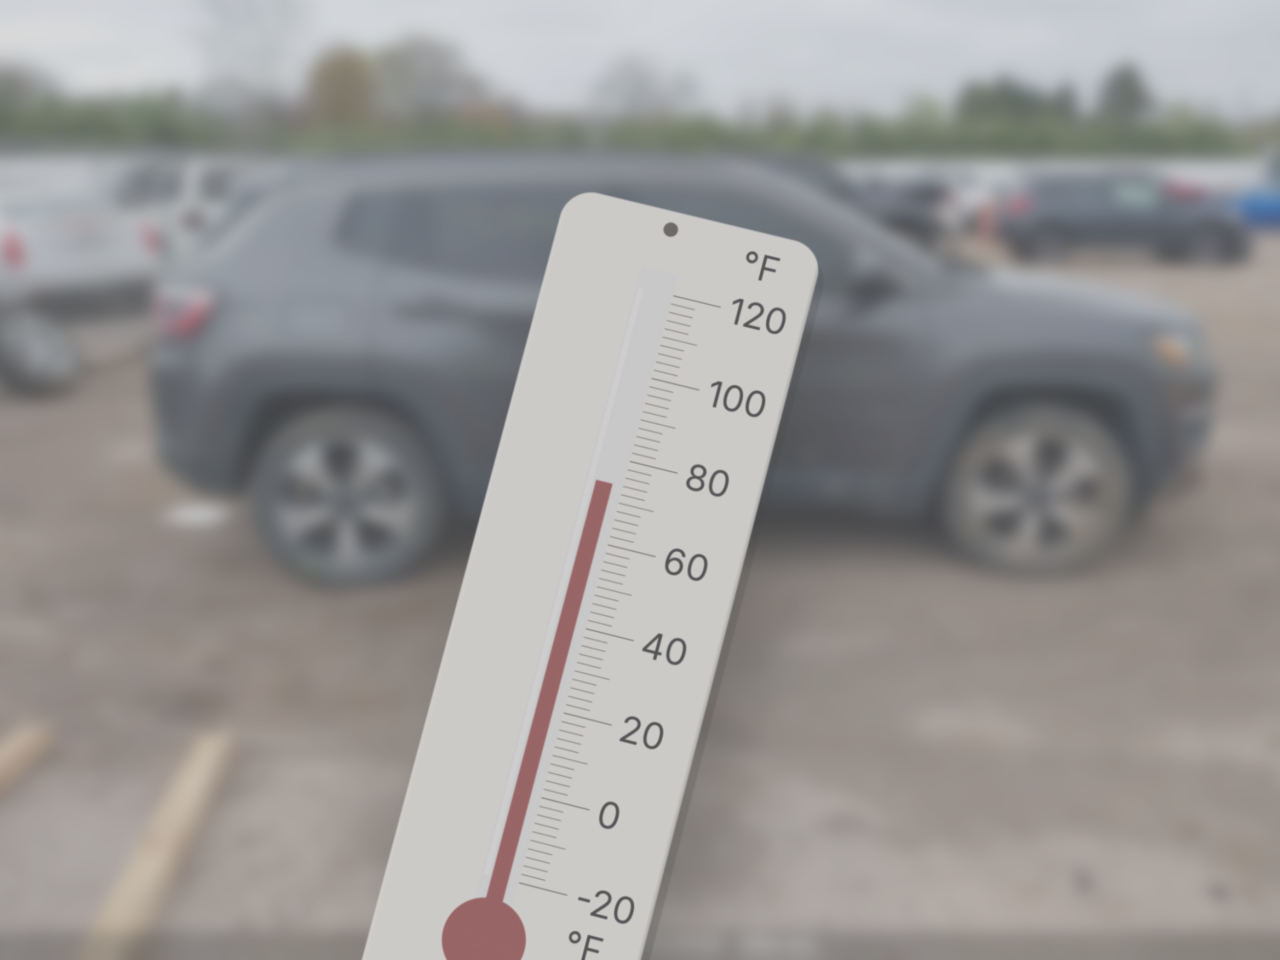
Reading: {"value": 74, "unit": "°F"}
